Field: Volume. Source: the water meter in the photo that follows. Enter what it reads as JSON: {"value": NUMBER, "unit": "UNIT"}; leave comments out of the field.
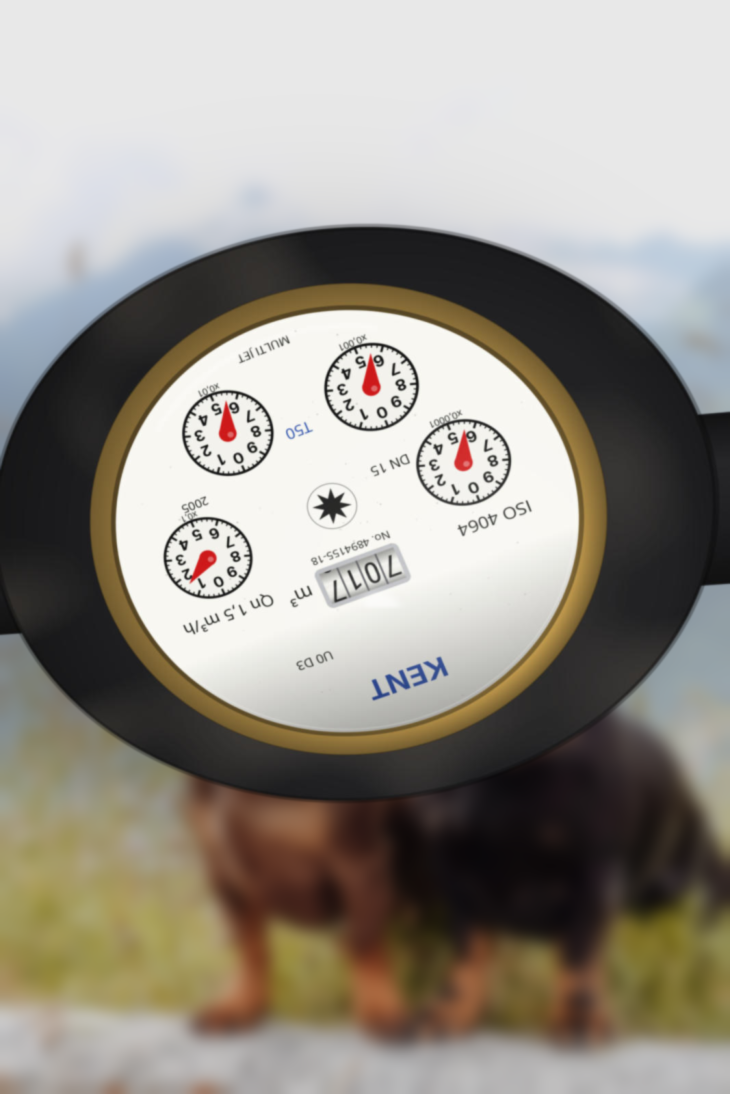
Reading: {"value": 7017.1555, "unit": "m³"}
